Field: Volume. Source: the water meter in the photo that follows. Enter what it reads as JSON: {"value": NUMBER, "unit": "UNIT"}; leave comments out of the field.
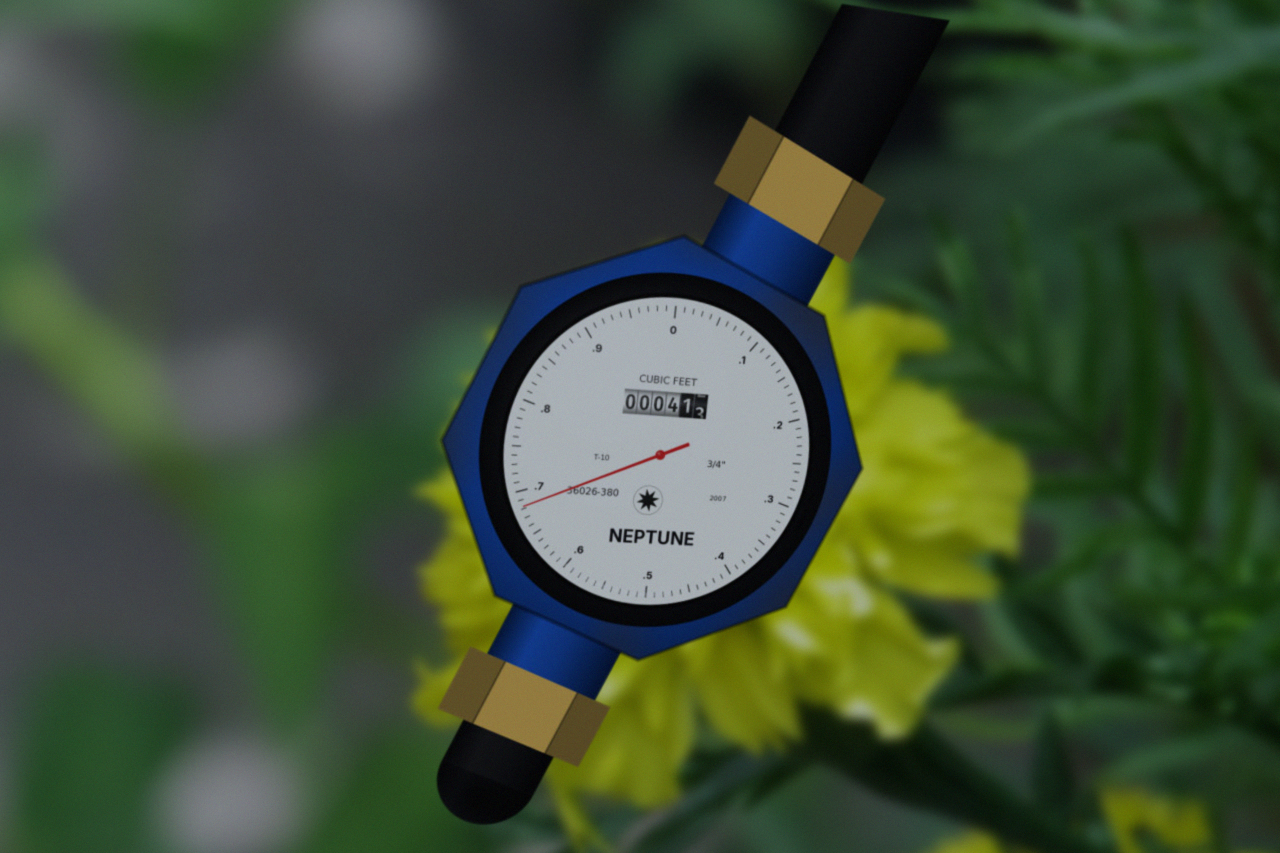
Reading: {"value": 412.68, "unit": "ft³"}
